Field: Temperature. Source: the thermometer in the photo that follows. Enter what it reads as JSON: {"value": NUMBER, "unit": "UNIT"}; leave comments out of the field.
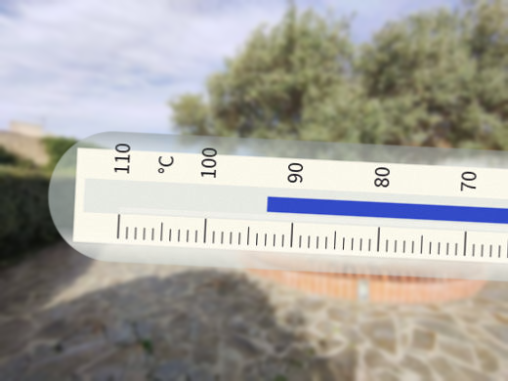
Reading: {"value": 93, "unit": "°C"}
